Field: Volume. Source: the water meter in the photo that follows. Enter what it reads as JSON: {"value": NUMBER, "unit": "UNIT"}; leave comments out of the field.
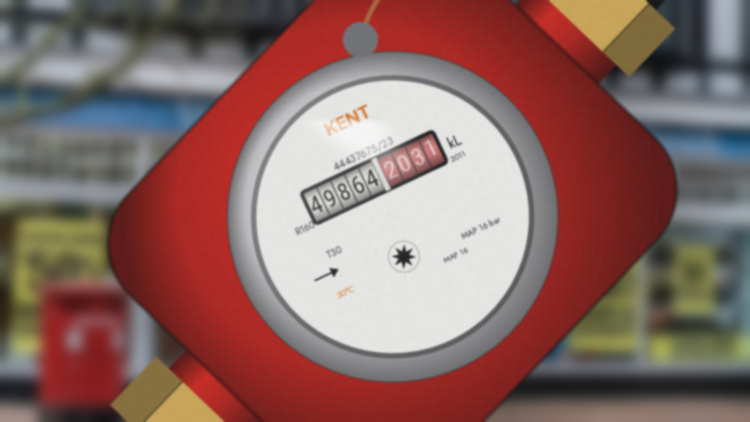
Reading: {"value": 49864.2031, "unit": "kL"}
